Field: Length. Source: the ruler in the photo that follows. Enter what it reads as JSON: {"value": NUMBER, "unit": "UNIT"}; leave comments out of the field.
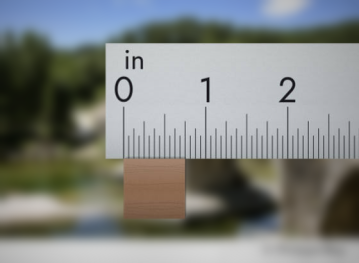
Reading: {"value": 0.75, "unit": "in"}
